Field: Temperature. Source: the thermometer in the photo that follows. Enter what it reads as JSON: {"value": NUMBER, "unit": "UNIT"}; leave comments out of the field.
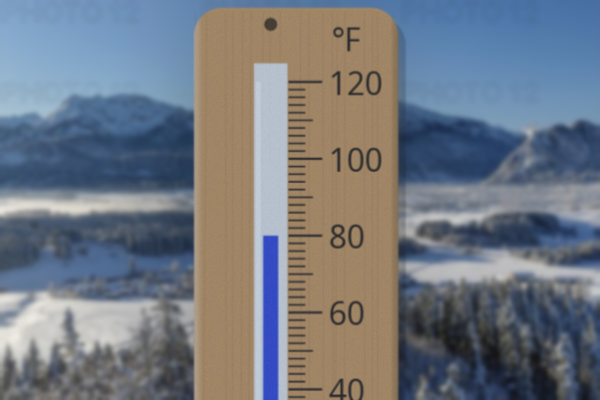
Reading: {"value": 80, "unit": "°F"}
